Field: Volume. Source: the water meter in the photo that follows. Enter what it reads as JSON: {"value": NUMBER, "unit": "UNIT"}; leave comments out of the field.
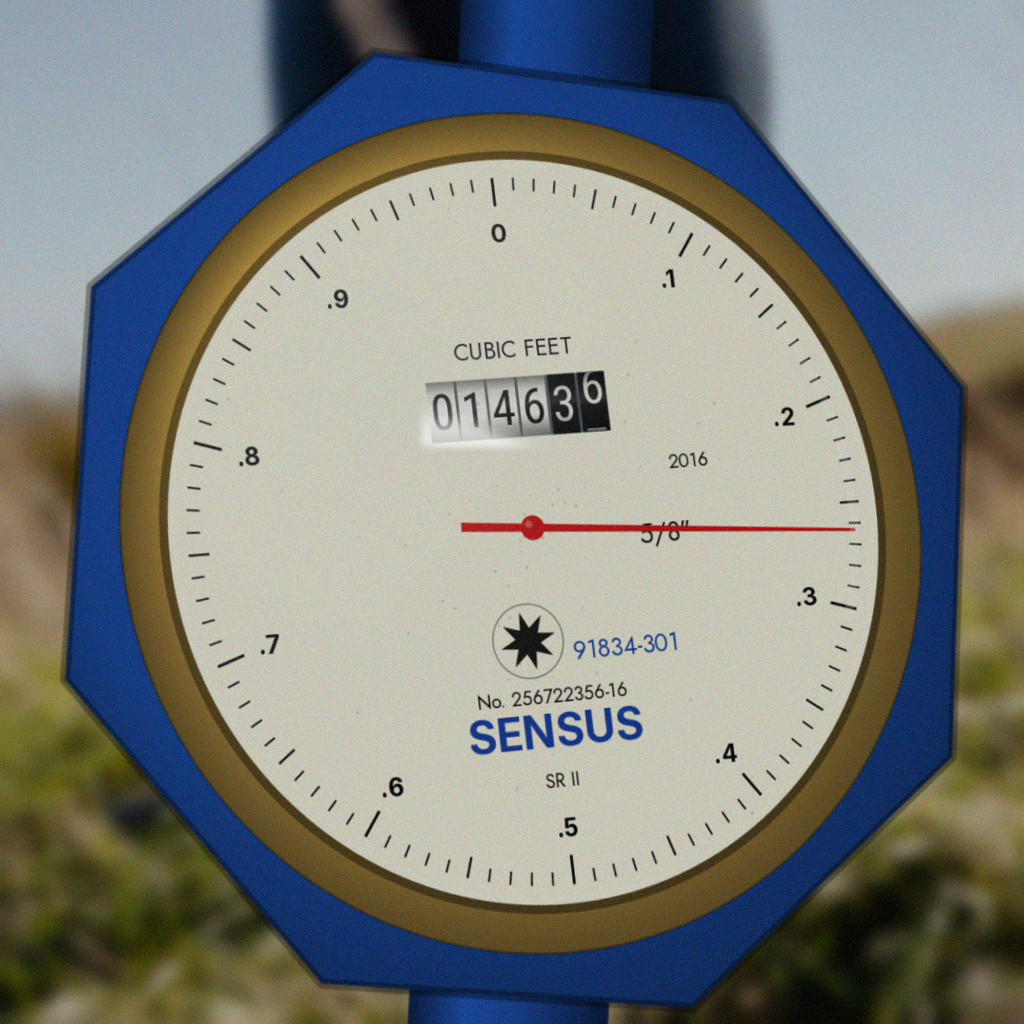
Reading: {"value": 14636.26, "unit": "ft³"}
